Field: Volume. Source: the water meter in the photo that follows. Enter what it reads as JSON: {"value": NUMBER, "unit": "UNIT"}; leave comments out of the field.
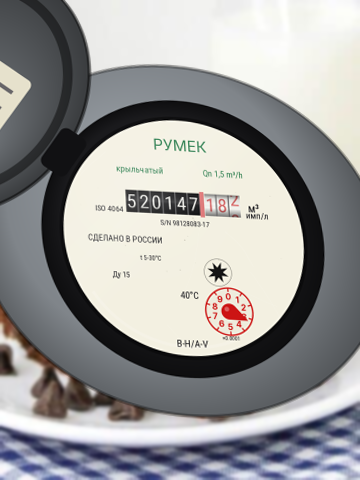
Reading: {"value": 520147.1823, "unit": "m³"}
